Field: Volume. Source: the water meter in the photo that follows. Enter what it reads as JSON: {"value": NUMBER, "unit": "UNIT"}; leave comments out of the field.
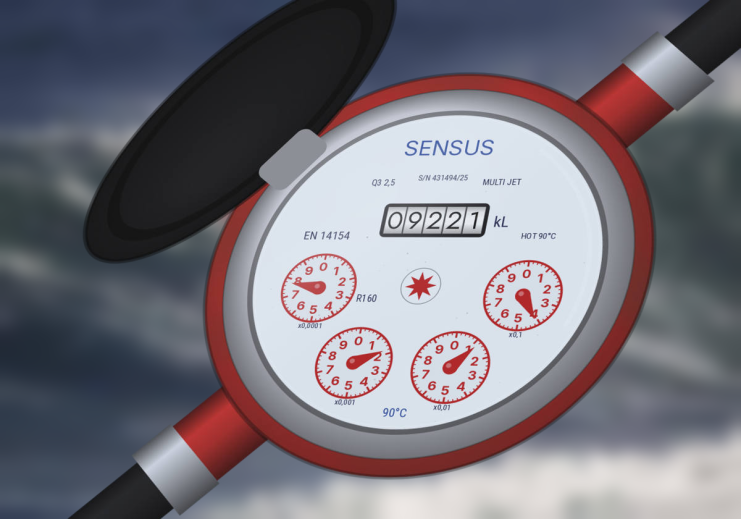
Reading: {"value": 9221.4117, "unit": "kL"}
